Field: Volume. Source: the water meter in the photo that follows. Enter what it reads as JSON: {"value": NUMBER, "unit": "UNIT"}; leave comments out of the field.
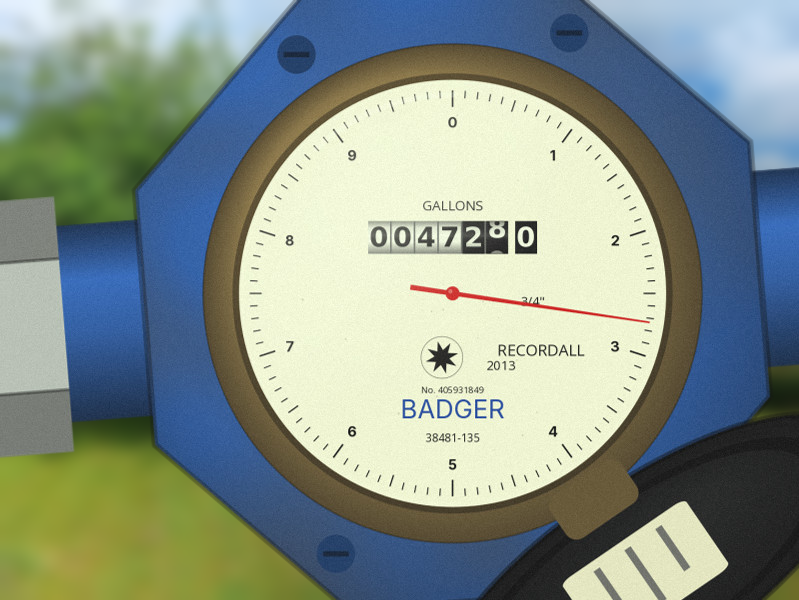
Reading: {"value": 47282.7, "unit": "gal"}
